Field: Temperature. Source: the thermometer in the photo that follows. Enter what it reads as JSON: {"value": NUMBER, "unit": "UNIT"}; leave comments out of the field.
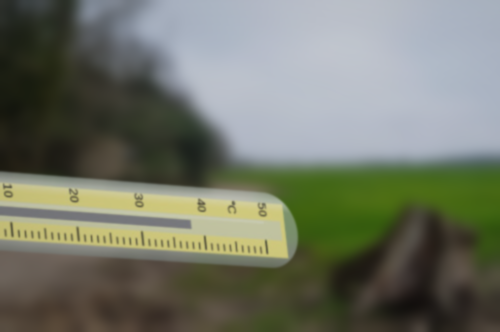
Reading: {"value": 38, "unit": "°C"}
